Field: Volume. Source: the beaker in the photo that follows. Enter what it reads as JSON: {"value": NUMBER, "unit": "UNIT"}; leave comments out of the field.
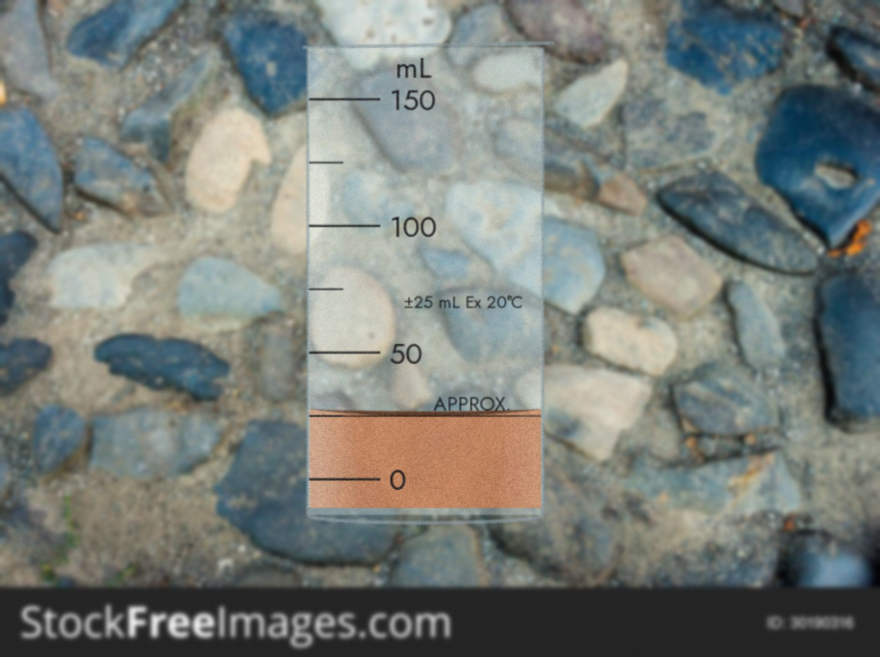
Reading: {"value": 25, "unit": "mL"}
